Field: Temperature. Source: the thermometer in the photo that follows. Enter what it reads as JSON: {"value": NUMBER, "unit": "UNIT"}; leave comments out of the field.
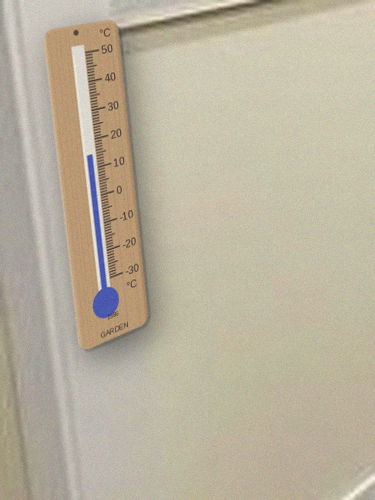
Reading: {"value": 15, "unit": "°C"}
